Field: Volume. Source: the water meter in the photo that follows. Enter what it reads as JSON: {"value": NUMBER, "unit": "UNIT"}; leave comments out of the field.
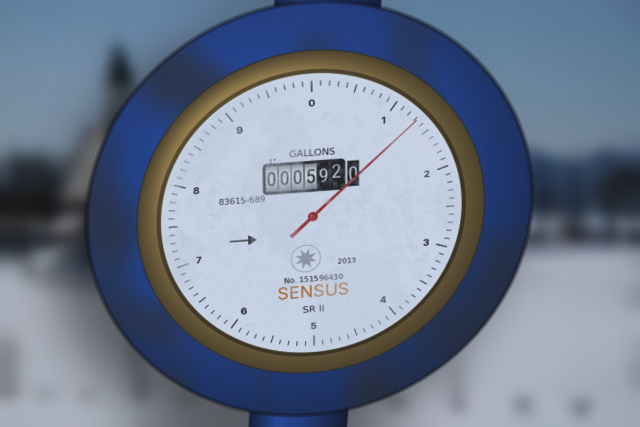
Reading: {"value": 5921.3, "unit": "gal"}
